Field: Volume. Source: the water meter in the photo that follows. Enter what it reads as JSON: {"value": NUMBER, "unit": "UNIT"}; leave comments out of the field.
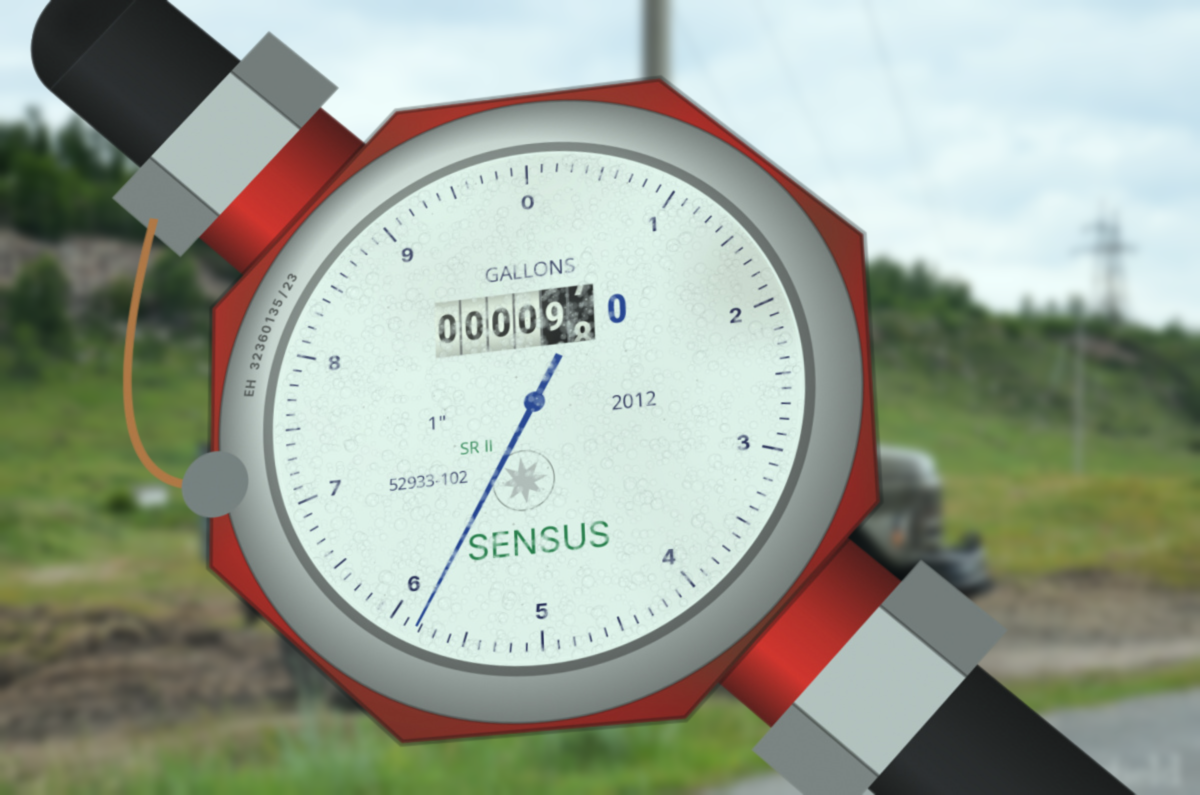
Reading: {"value": 975.8, "unit": "gal"}
